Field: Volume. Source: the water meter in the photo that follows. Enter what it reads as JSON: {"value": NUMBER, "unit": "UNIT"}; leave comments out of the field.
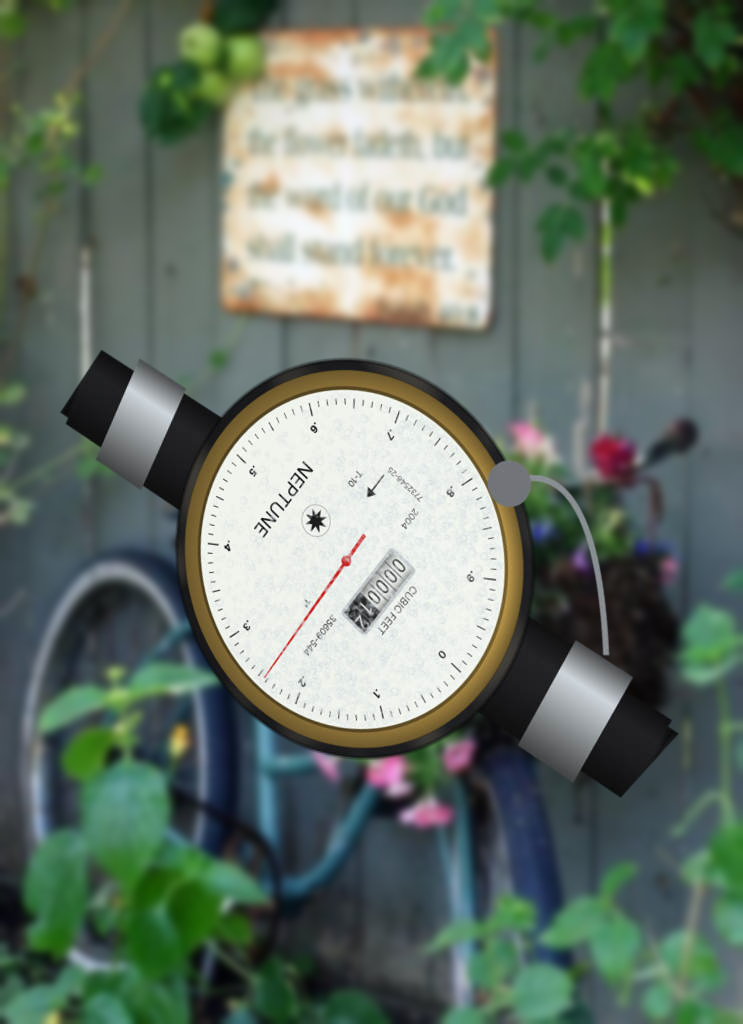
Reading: {"value": 12.24, "unit": "ft³"}
